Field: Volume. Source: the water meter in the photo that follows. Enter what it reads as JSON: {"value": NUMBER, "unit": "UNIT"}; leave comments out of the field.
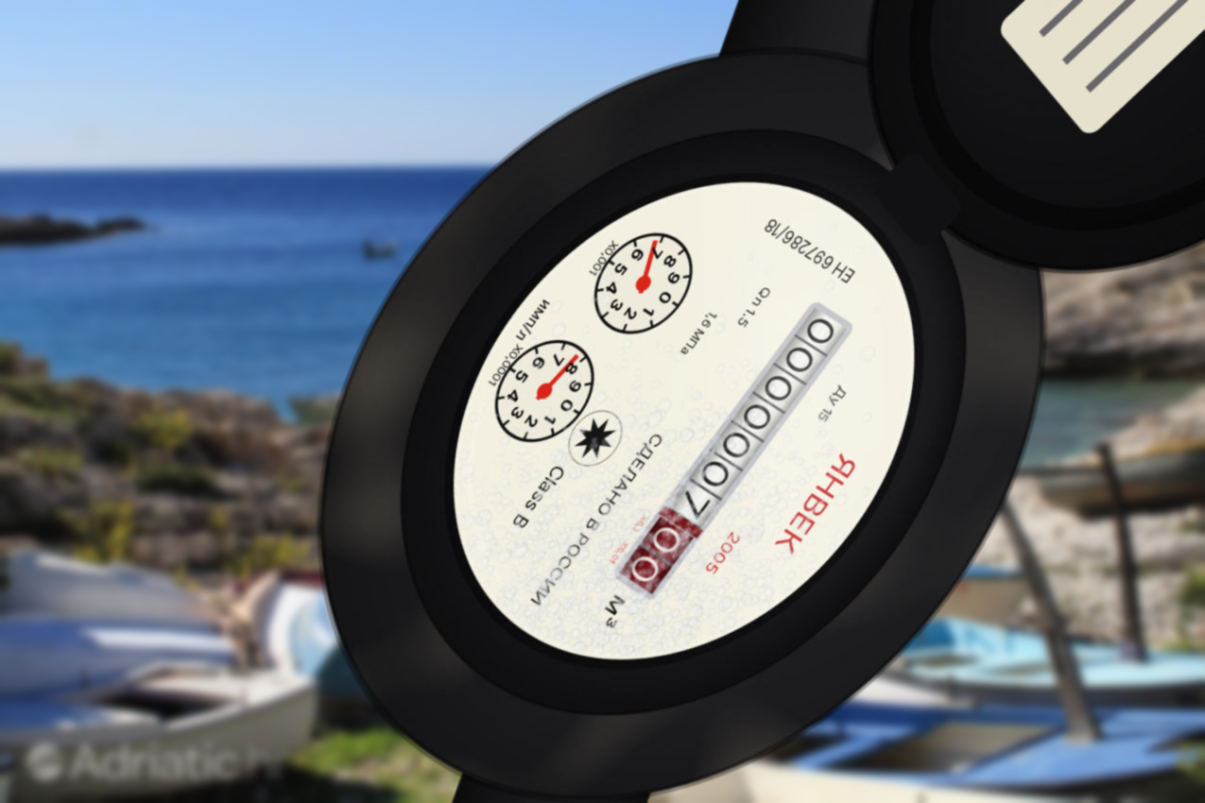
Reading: {"value": 7.0067, "unit": "m³"}
